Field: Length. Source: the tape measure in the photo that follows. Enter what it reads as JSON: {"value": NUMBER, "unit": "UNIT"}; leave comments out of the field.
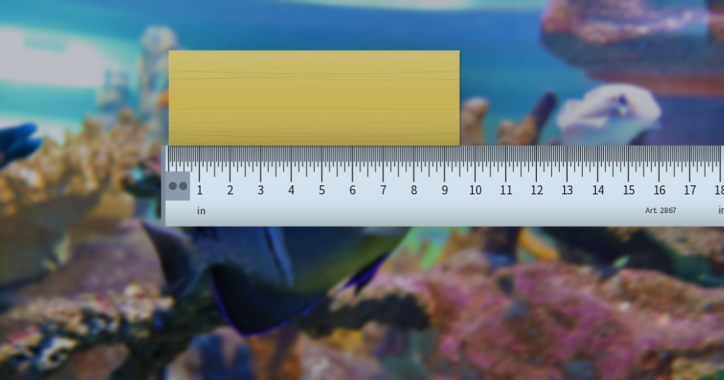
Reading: {"value": 9.5, "unit": "in"}
